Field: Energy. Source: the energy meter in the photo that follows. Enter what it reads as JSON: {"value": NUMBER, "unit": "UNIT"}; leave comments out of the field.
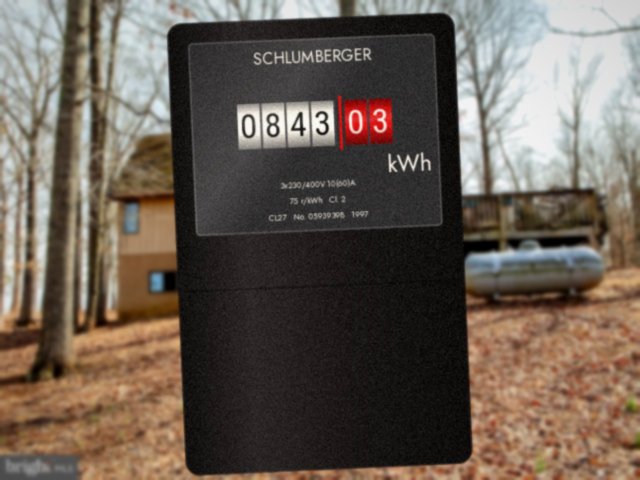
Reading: {"value": 843.03, "unit": "kWh"}
